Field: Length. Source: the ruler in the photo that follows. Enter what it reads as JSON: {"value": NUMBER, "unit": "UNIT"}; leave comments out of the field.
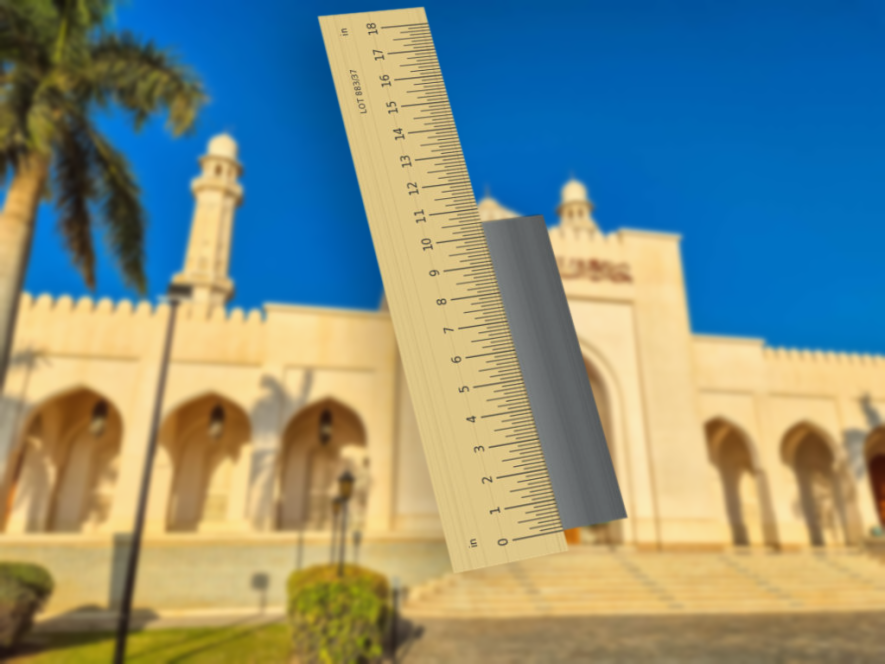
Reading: {"value": 10.5, "unit": "in"}
